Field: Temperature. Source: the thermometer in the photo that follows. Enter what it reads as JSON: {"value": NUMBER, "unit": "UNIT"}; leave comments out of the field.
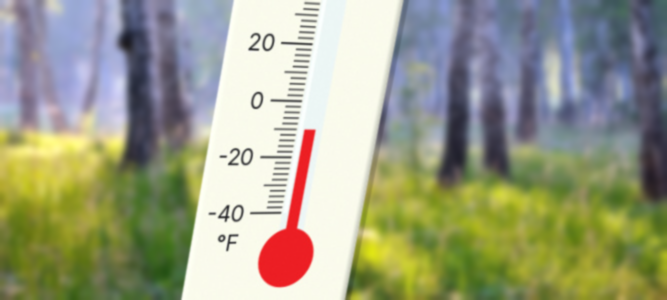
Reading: {"value": -10, "unit": "°F"}
